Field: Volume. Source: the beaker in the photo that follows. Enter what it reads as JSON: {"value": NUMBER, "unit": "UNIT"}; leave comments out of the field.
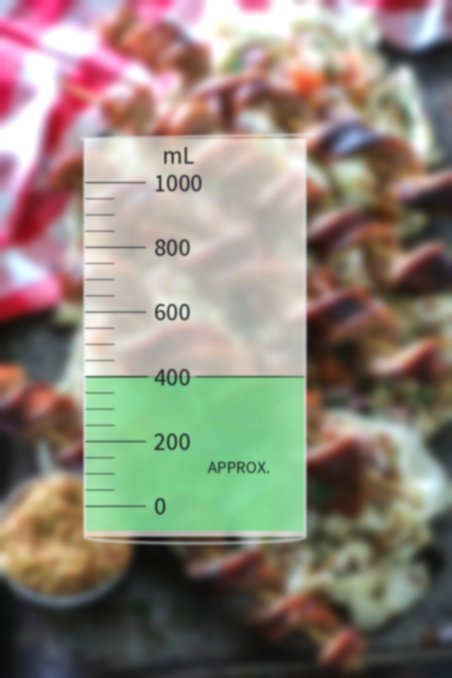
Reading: {"value": 400, "unit": "mL"}
